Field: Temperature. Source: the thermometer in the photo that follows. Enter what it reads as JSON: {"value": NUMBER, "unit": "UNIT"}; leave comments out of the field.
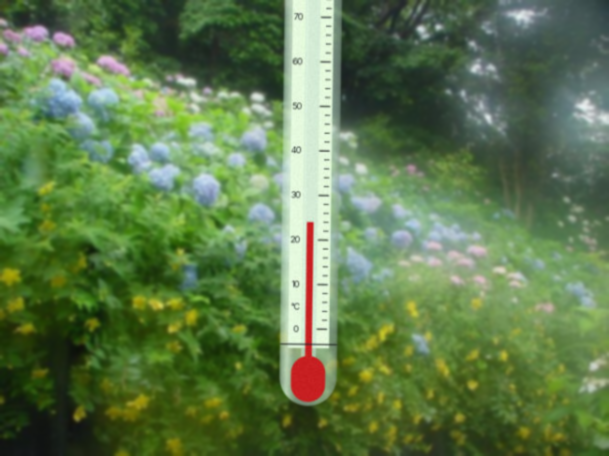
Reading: {"value": 24, "unit": "°C"}
